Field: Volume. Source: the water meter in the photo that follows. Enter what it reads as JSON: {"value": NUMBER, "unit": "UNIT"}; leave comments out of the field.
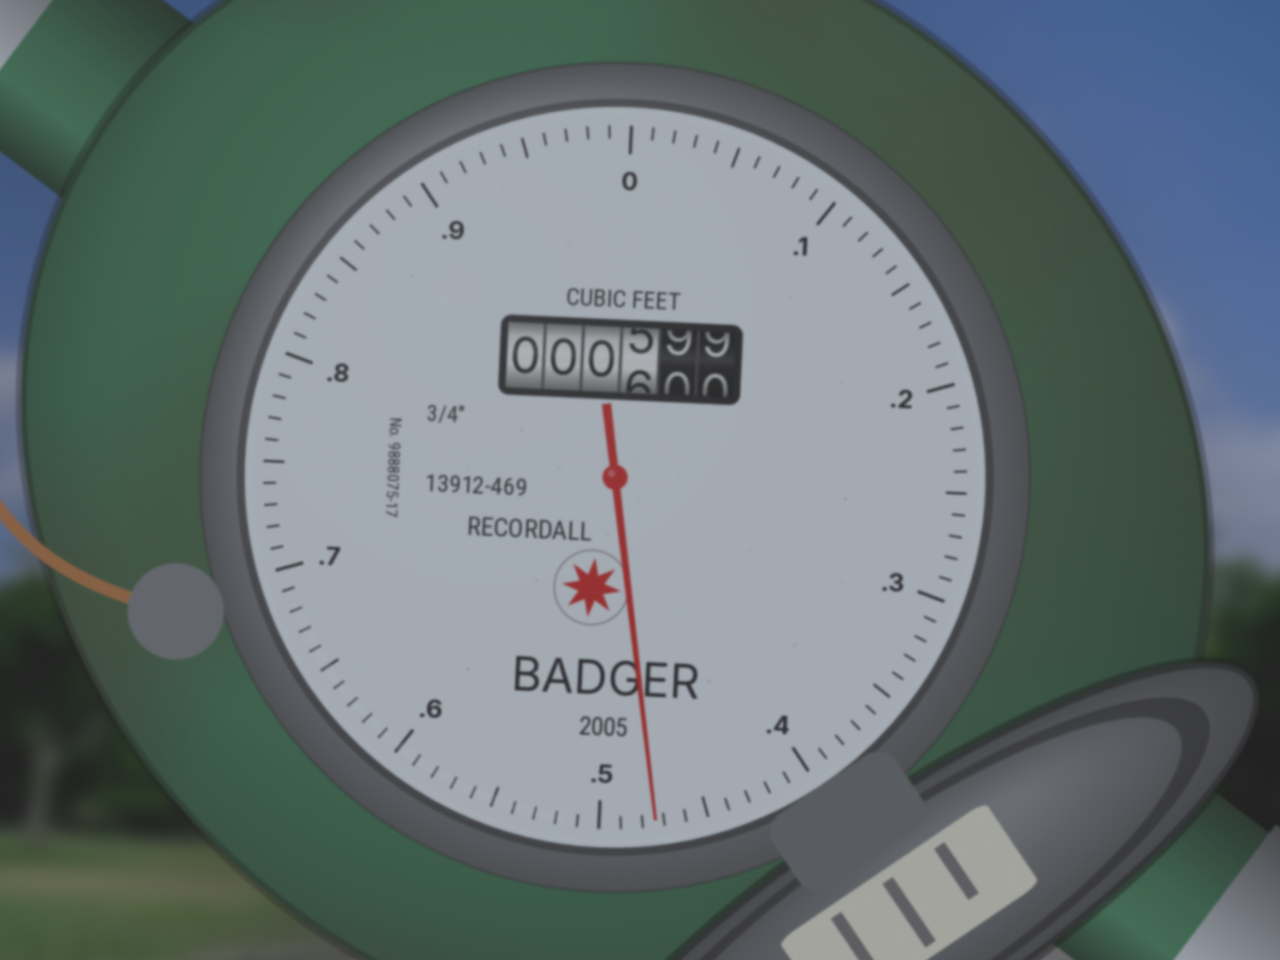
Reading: {"value": 599.47, "unit": "ft³"}
